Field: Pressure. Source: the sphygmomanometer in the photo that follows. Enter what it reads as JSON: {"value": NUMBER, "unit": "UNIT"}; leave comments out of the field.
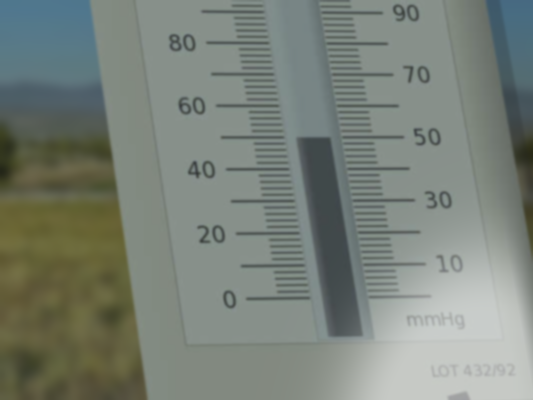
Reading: {"value": 50, "unit": "mmHg"}
